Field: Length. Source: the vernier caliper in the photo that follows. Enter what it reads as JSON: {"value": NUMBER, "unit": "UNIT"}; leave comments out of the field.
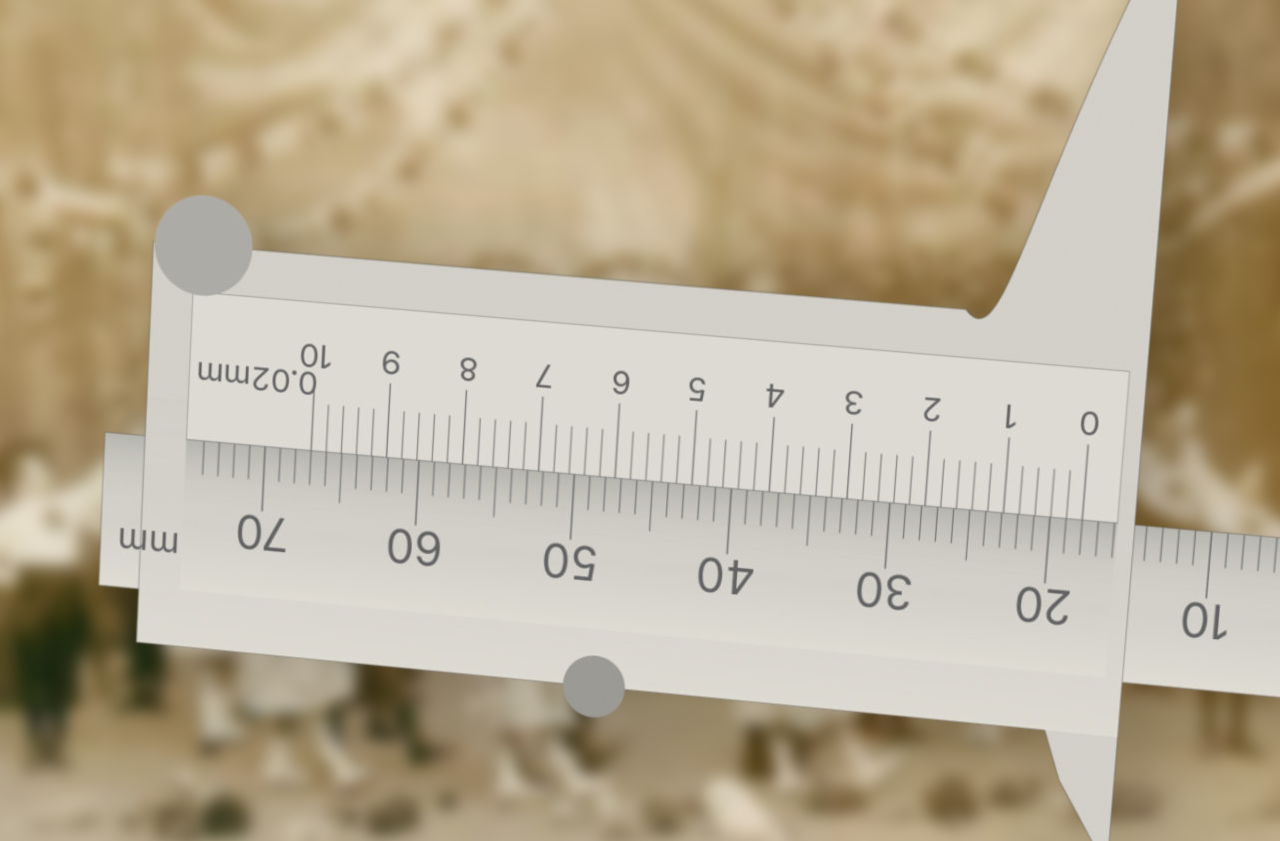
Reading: {"value": 18.0, "unit": "mm"}
